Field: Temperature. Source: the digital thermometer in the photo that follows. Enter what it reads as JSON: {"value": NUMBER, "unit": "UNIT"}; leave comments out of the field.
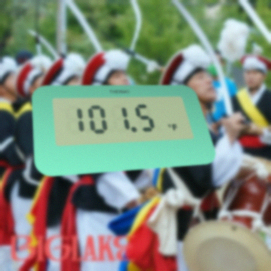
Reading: {"value": 101.5, "unit": "°F"}
